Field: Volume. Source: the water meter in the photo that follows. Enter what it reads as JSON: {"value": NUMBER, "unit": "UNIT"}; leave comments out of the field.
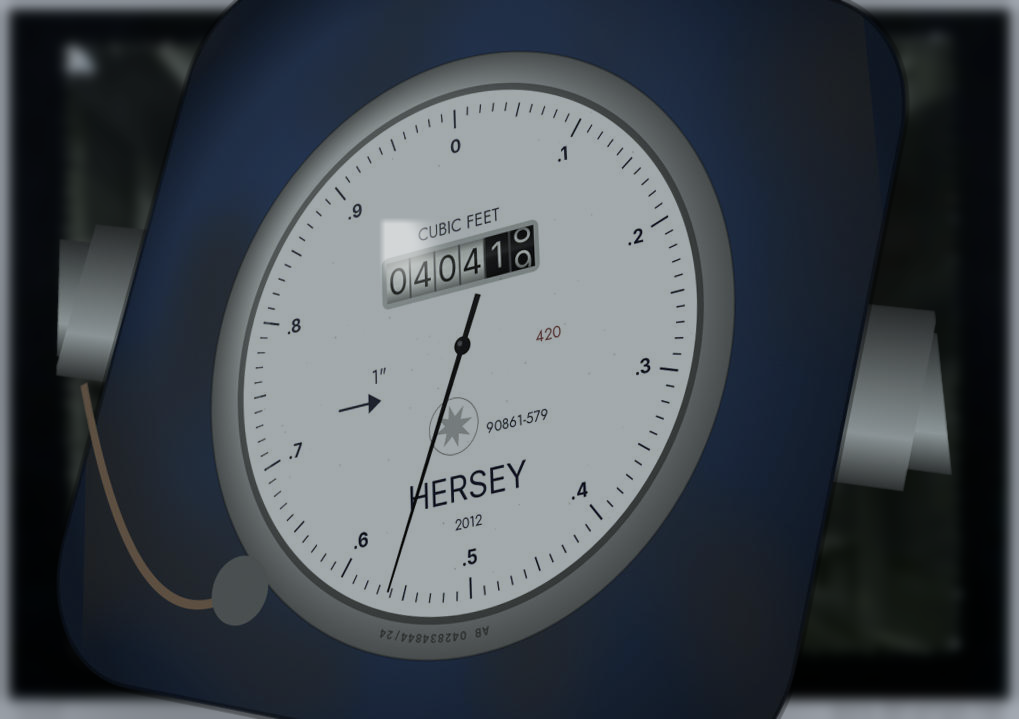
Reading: {"value": 40418.56, "unit": "ft³"}
